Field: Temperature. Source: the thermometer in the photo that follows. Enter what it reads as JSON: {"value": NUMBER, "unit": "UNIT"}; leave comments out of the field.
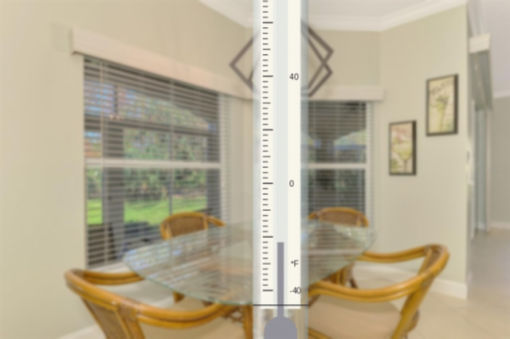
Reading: {"value": -22, "unit": "°F"}
